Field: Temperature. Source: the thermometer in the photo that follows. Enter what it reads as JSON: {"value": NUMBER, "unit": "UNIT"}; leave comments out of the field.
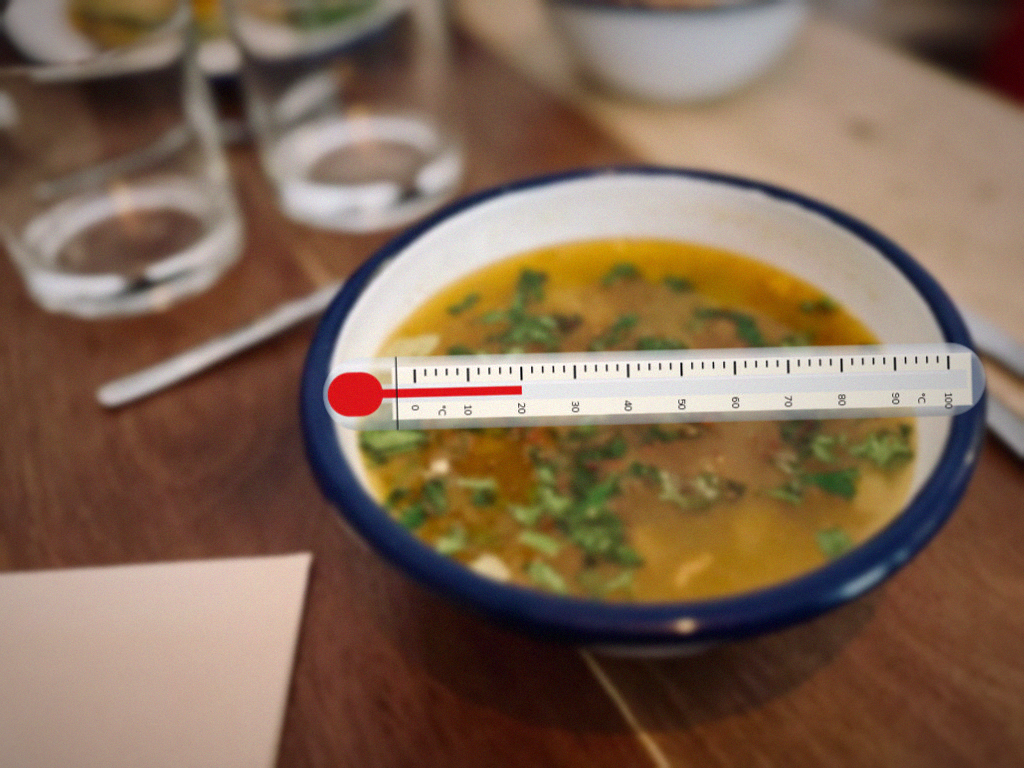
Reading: {"value": 20, "unit": "°C"}
